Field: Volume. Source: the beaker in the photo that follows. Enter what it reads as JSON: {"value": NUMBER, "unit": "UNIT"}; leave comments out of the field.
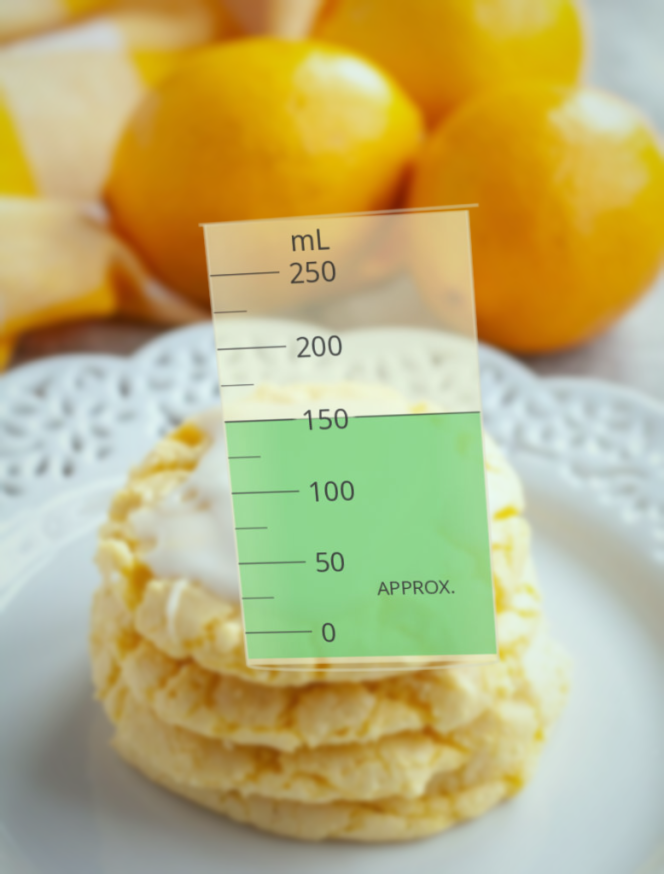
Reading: {"value": 150, "unit": "mL"}
